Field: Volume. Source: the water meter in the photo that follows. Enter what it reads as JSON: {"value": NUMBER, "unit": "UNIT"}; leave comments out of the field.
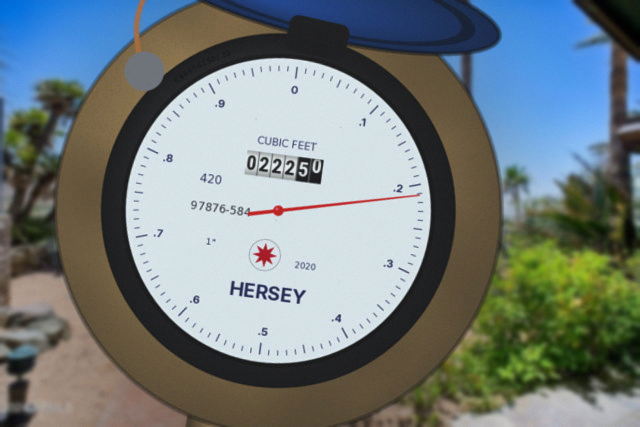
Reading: {"value": 22250.21, "unit": "ft³"}
